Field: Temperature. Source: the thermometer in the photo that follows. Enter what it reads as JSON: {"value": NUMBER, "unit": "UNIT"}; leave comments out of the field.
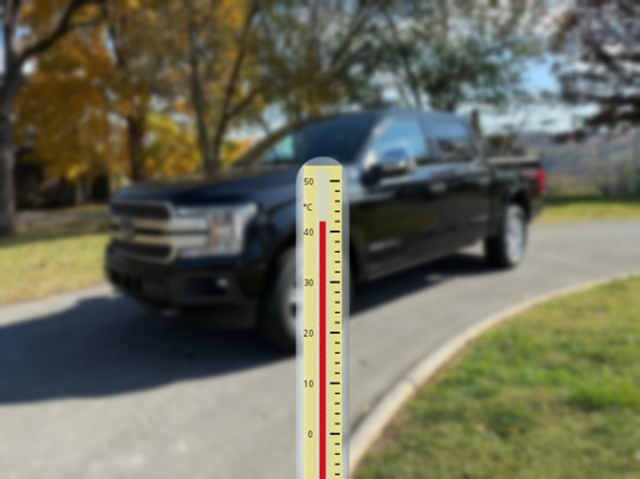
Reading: {"value": 42, "unit": "°C"}
